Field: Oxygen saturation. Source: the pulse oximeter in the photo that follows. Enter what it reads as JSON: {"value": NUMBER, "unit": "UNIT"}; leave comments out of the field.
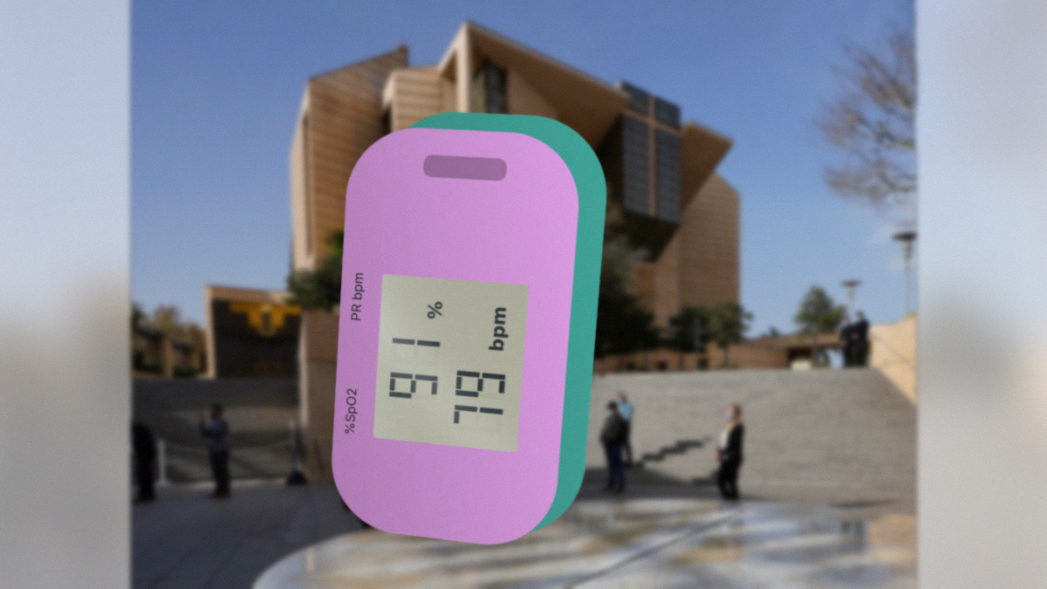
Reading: {"value": 91, "unit": "%"}
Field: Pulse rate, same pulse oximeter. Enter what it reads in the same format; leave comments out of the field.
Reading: {"value": 79, "unit": "bpm"}
